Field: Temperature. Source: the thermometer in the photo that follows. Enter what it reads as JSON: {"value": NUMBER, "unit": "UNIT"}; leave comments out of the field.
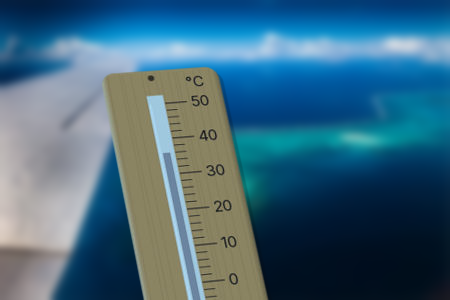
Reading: {"value": 36, "unit": "°C"}
